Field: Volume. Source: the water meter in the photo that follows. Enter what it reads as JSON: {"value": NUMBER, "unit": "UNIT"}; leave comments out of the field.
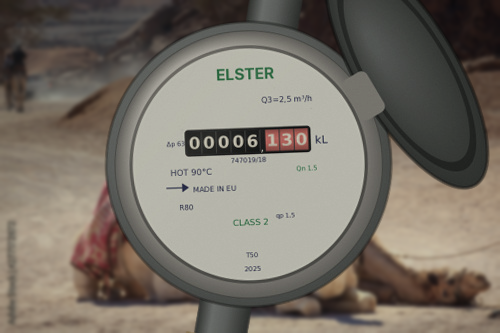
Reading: {"value": 6.130, "unit": "kL"}
